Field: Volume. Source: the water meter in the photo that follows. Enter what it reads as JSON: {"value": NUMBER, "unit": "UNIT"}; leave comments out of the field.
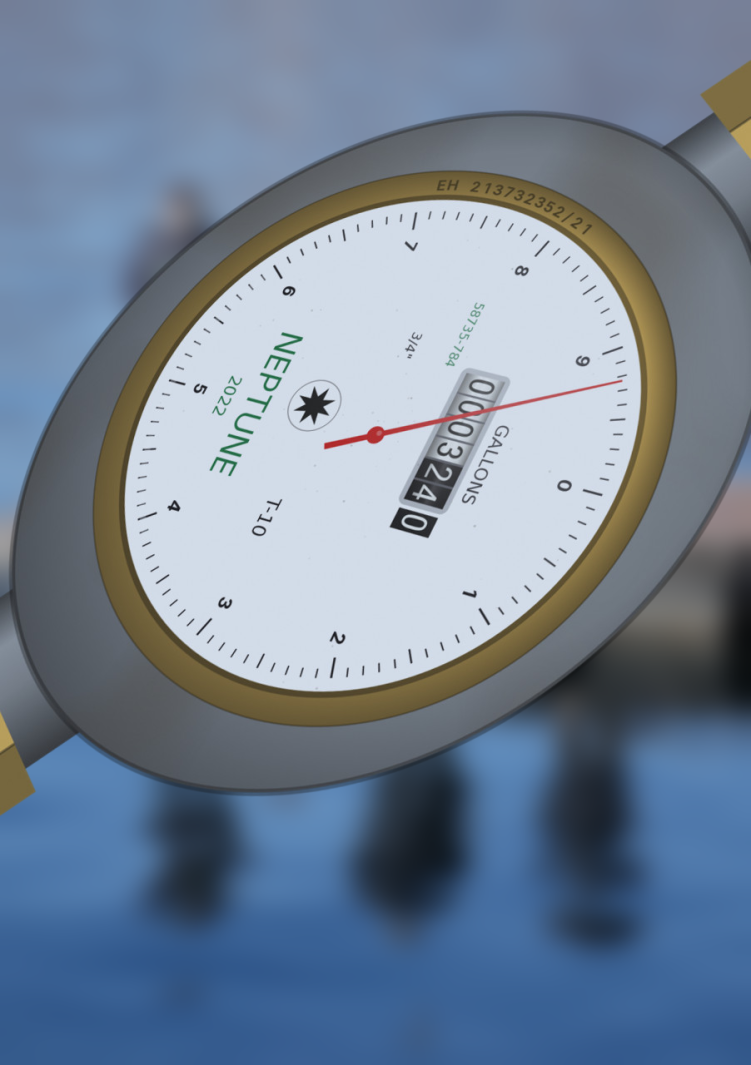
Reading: {"value": 3239.2, "unit": "gal"}
